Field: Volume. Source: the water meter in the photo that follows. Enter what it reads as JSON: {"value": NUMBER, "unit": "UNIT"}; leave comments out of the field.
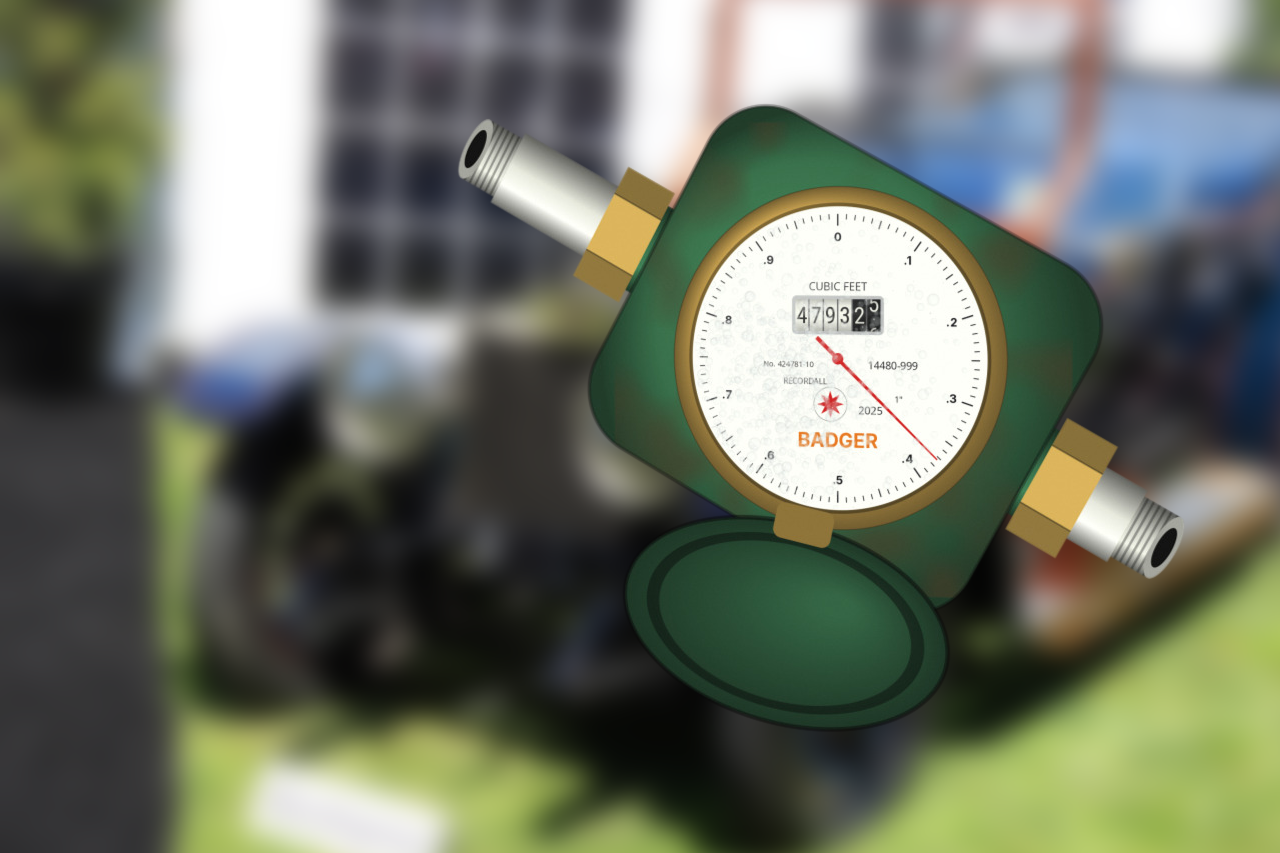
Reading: {"value": 479325.37, "unit": "ft³"}
